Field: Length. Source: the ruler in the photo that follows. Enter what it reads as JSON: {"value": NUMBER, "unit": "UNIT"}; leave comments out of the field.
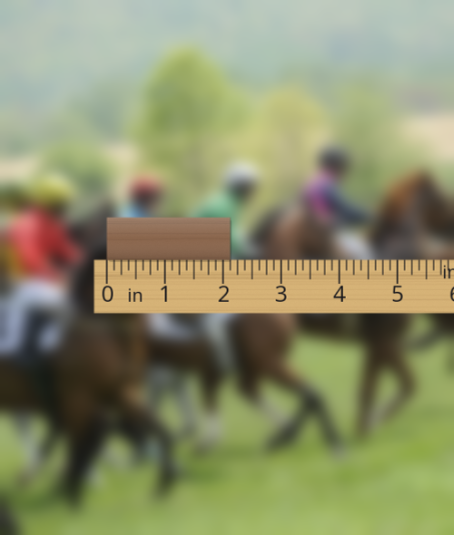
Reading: {"value": 2.125, "unit": "in"}
